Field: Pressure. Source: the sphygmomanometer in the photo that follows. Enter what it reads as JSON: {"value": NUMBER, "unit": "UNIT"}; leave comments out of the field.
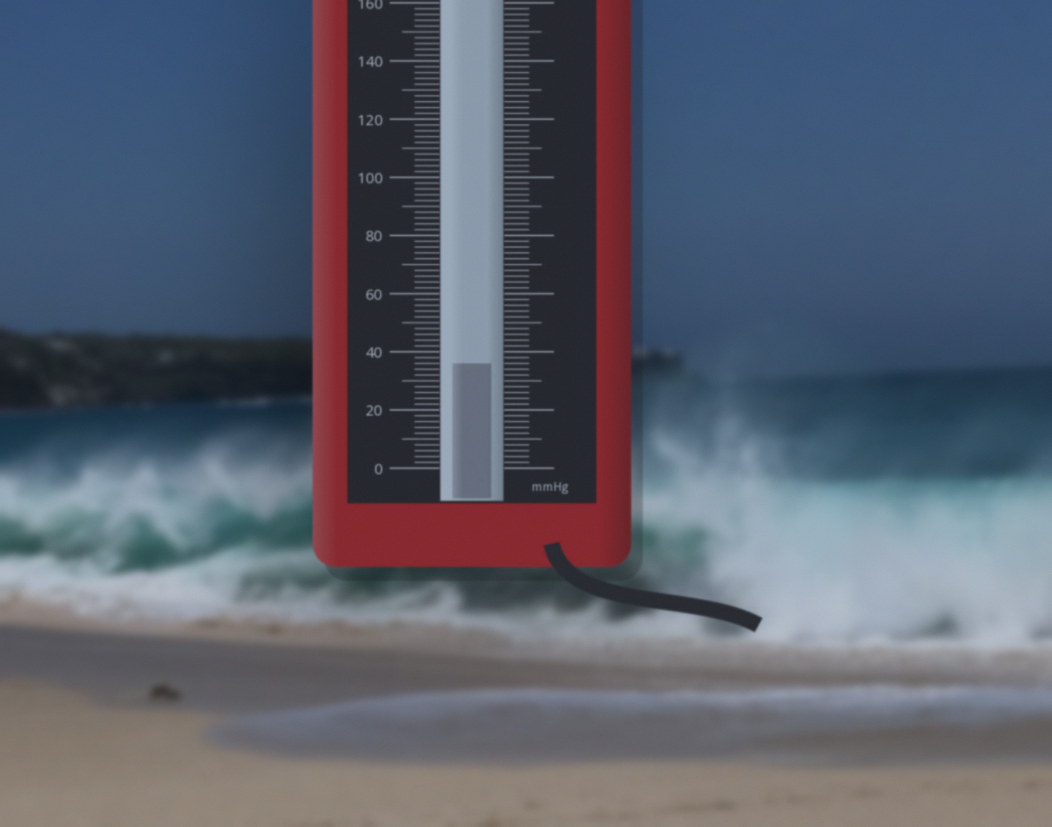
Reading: {"value": 36, "unit": "mmHg"}
